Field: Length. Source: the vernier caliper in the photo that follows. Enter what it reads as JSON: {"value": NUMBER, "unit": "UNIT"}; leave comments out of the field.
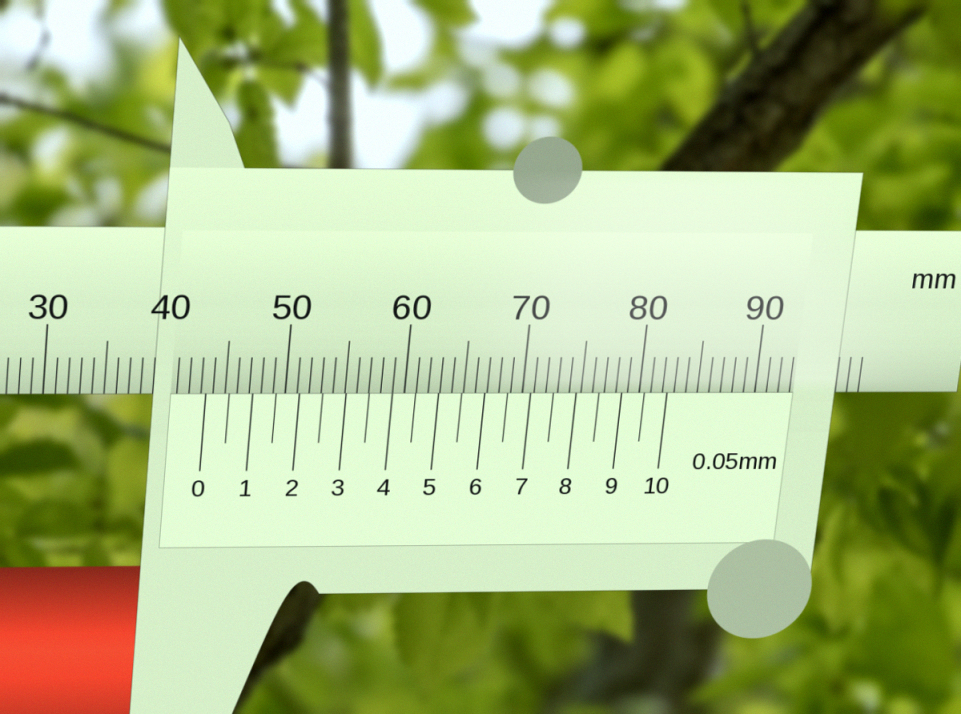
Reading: {"value": 43.4, "unit": "mm"}
